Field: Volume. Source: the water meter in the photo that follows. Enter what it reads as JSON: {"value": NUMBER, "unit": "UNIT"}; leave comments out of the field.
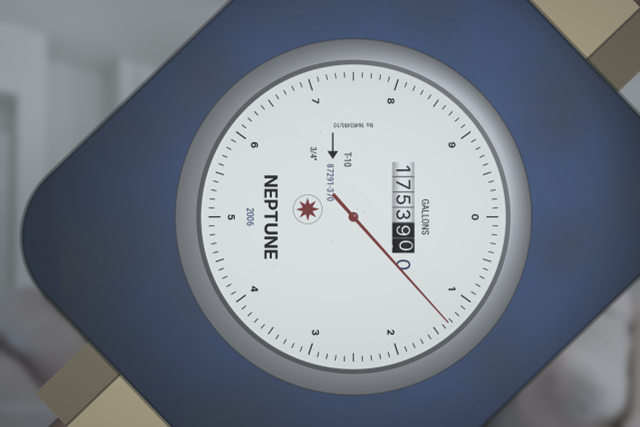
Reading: {"value": 1753901.3, "unit": "gal"}
